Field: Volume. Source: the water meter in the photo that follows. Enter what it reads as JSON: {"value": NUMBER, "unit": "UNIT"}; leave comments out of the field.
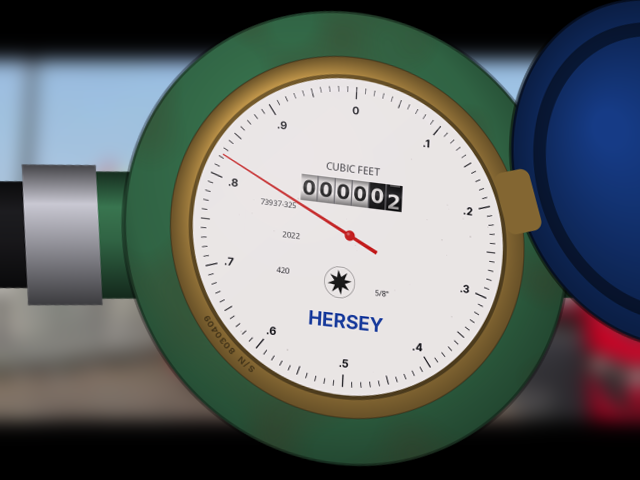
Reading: {"value": 1.82, "unit": "ft³"}
